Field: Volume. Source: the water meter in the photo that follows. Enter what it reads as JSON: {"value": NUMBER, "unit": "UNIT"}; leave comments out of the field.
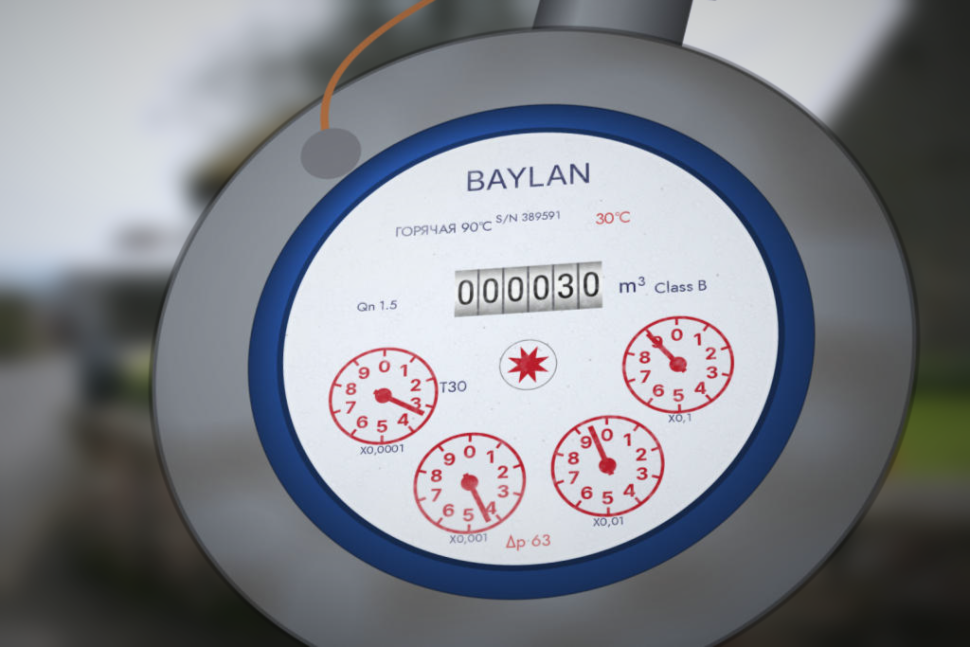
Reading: {"value": 30.8943, "unit": "m³"}
